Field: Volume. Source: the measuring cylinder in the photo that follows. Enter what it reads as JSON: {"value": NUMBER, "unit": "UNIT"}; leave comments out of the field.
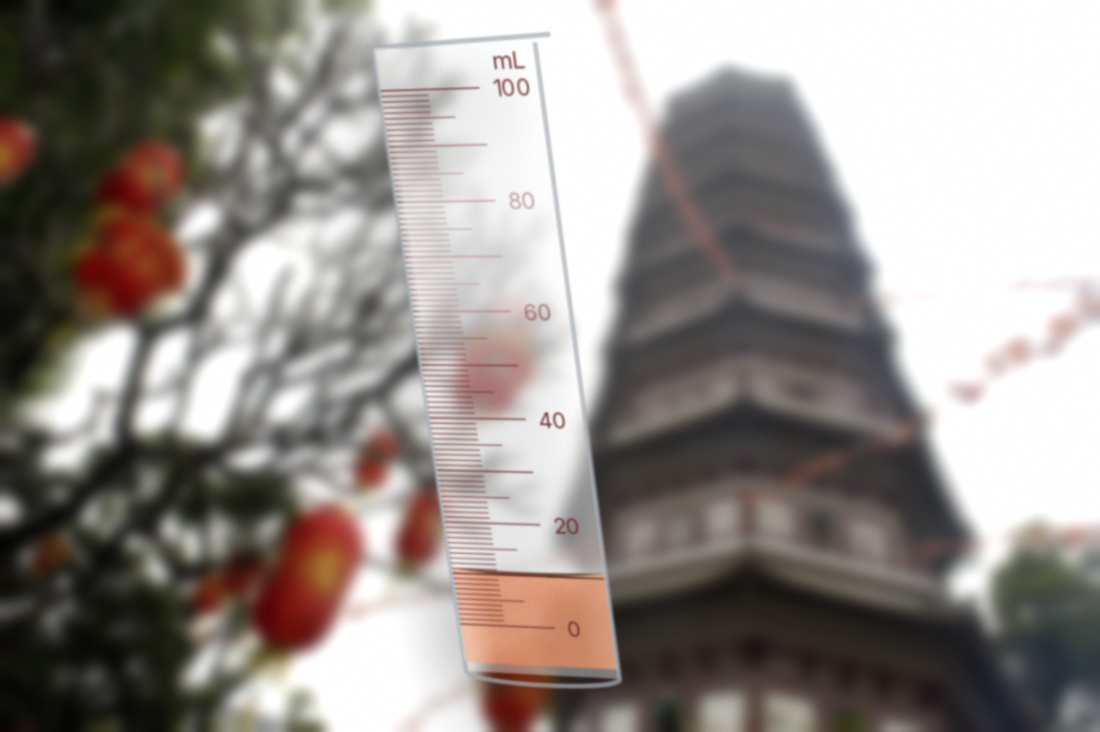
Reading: {"value": 10, "unit": "mL"}
